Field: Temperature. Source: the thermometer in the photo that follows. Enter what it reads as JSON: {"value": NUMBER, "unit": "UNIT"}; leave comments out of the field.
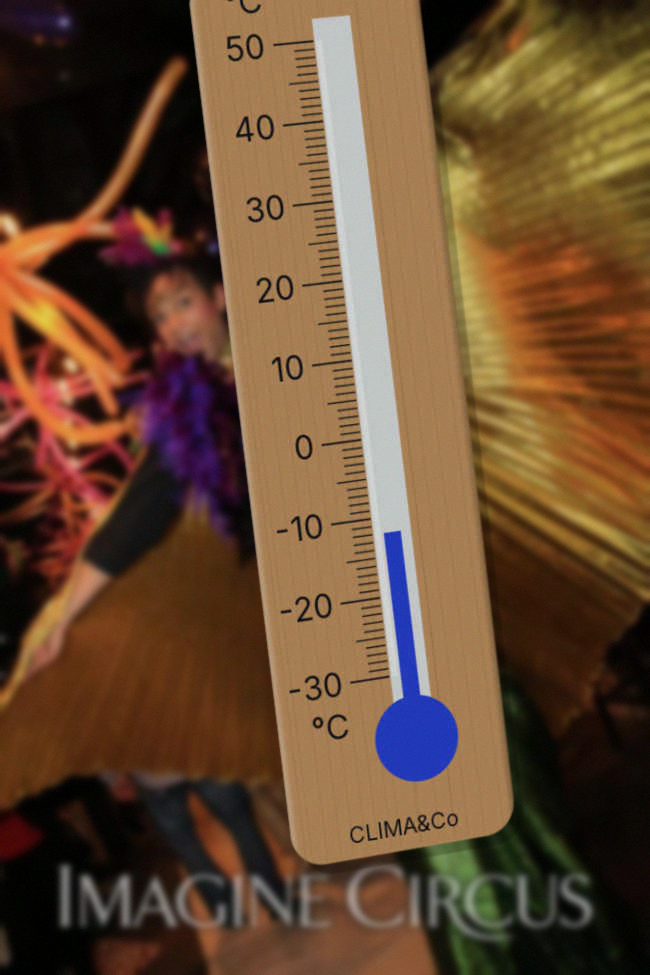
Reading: {"value": -12, "unit": "°C"}
